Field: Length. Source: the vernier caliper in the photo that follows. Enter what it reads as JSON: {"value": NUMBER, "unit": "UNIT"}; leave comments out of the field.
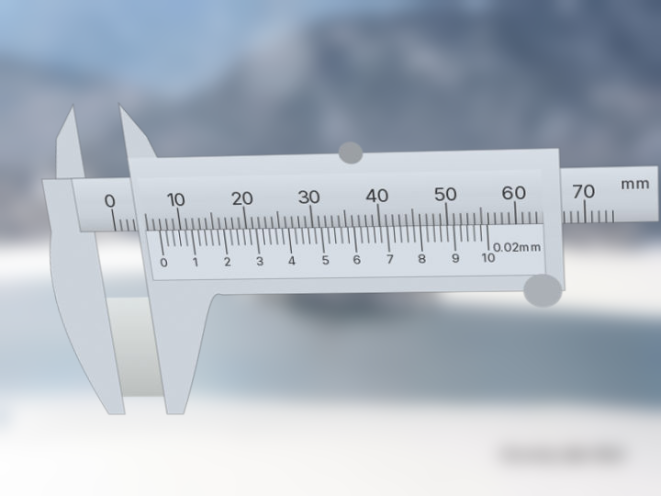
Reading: {"value": 6.8, "unit": "mm"}
